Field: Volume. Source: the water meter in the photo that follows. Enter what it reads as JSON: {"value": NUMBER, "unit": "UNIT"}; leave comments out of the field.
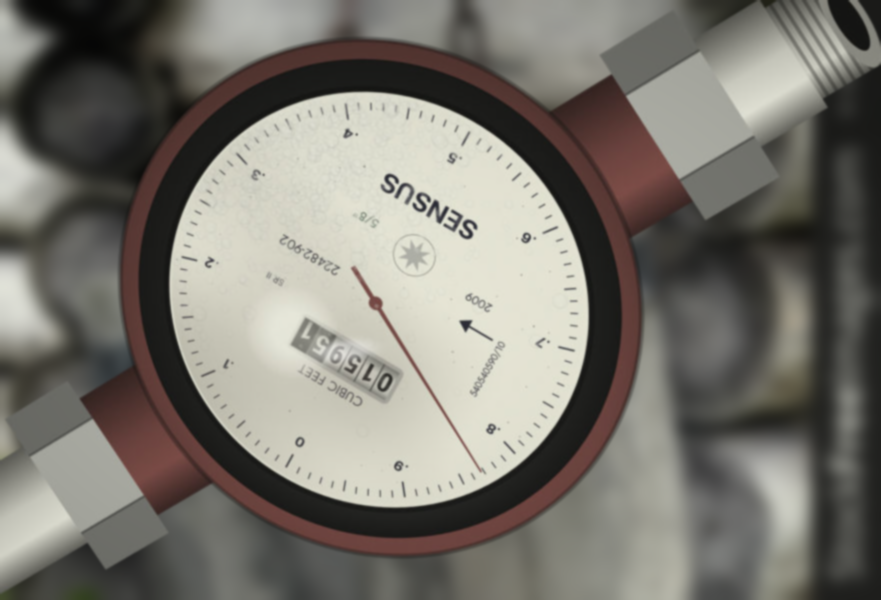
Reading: {"value": 15950.83, "unit": "ft³"}
